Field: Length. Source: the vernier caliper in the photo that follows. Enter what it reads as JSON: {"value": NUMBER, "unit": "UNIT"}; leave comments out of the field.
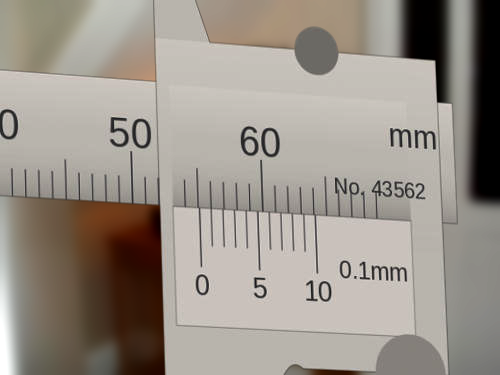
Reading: {"value": 55.1, "unit": "mm"}
